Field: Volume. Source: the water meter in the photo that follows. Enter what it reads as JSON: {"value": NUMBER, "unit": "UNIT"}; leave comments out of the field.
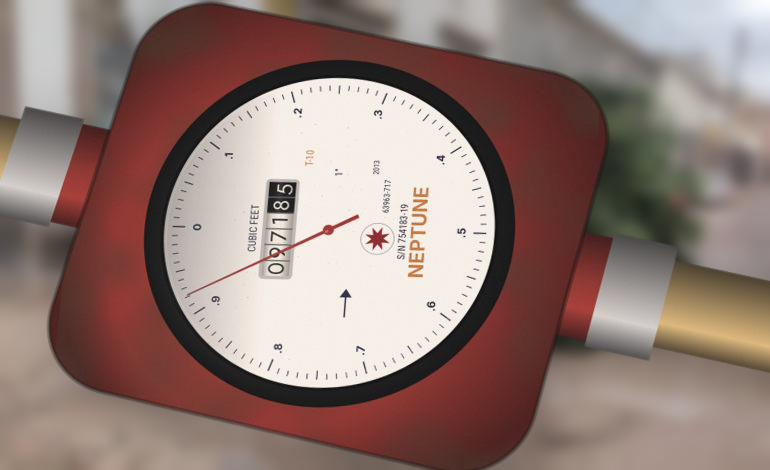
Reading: {"value": 97184.92, "unit": "ft³"}
